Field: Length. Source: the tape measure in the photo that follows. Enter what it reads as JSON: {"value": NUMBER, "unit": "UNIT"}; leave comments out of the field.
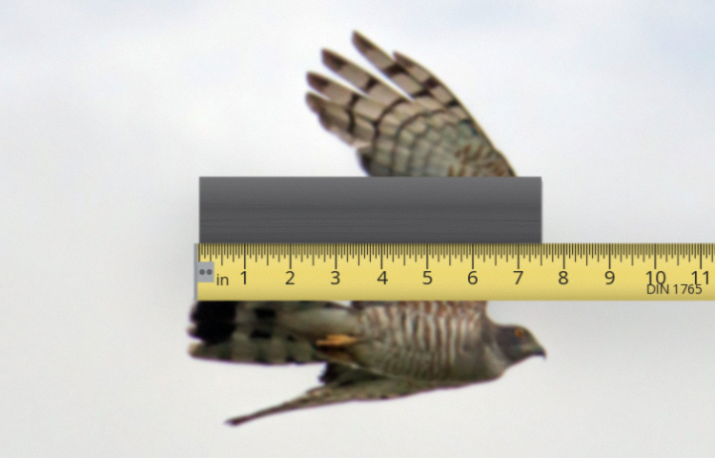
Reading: {"value": 7.5, "unit": "in"}
